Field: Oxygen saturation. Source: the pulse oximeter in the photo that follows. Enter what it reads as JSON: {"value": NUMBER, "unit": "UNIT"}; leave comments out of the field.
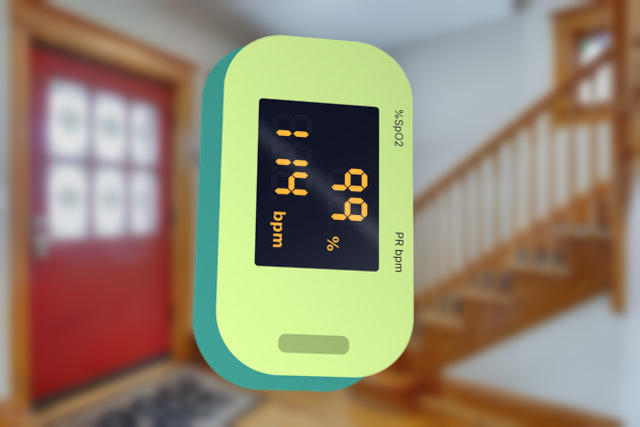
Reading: {"value": 99, "unit": "%"}
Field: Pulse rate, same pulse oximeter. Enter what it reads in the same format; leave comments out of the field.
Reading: {"value": 114, "unit": "bpm"}
